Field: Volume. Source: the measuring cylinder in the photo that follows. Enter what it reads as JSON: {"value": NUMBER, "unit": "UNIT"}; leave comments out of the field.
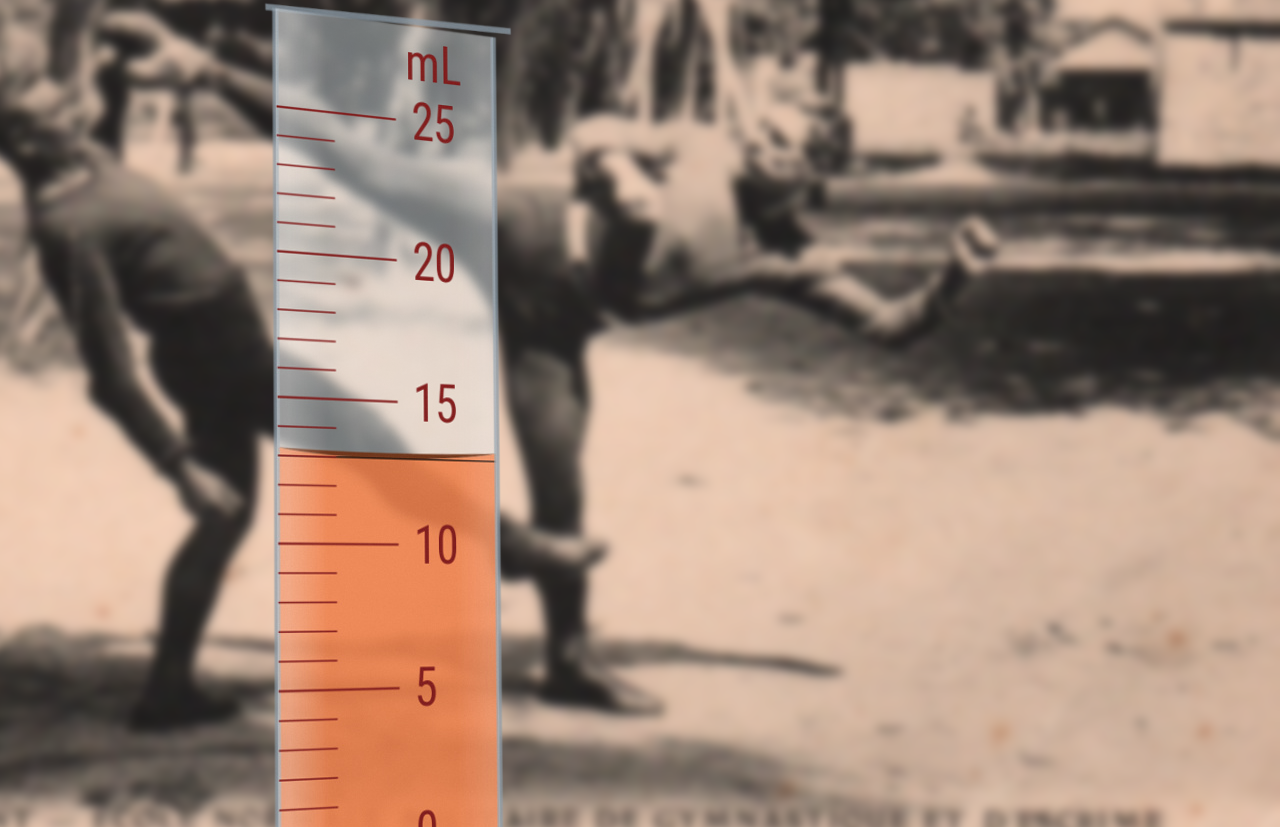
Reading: {"value": 13, "unit": "mL"}
